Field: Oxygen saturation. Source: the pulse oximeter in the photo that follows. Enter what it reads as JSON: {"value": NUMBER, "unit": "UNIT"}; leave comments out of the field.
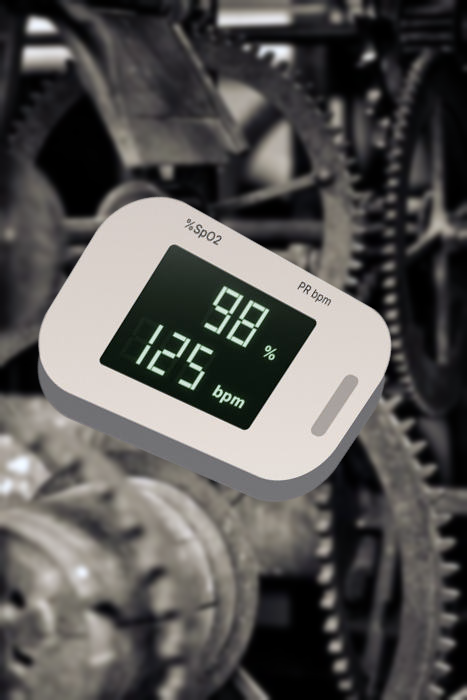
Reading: {"value": 98, "unit": "%"}
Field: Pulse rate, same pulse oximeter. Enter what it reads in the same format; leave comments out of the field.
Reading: {"value": 125, "unit": "bpm"}
